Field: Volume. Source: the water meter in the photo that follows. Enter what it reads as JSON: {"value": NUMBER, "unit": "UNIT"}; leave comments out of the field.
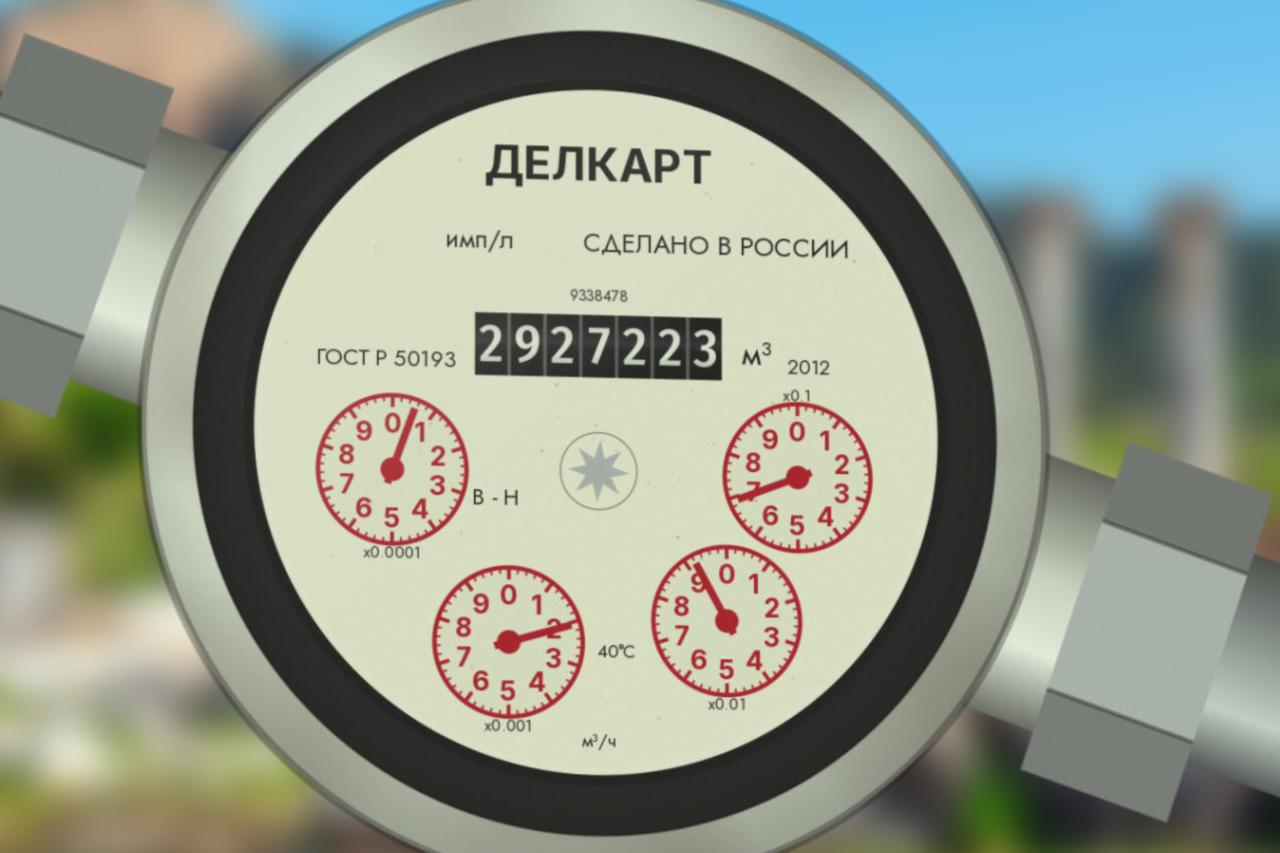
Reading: {"value": 2927223.6920, "unit": "m³"}
